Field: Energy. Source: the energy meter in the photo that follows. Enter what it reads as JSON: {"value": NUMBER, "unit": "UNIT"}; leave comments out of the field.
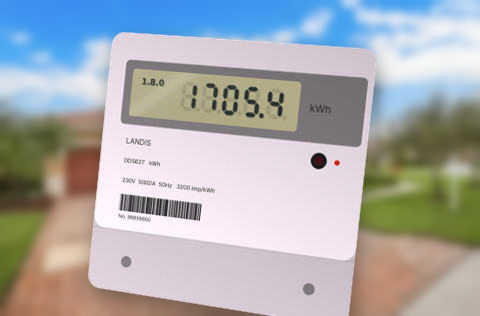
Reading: {"value": 1705.4, "unit": "kWh"}
